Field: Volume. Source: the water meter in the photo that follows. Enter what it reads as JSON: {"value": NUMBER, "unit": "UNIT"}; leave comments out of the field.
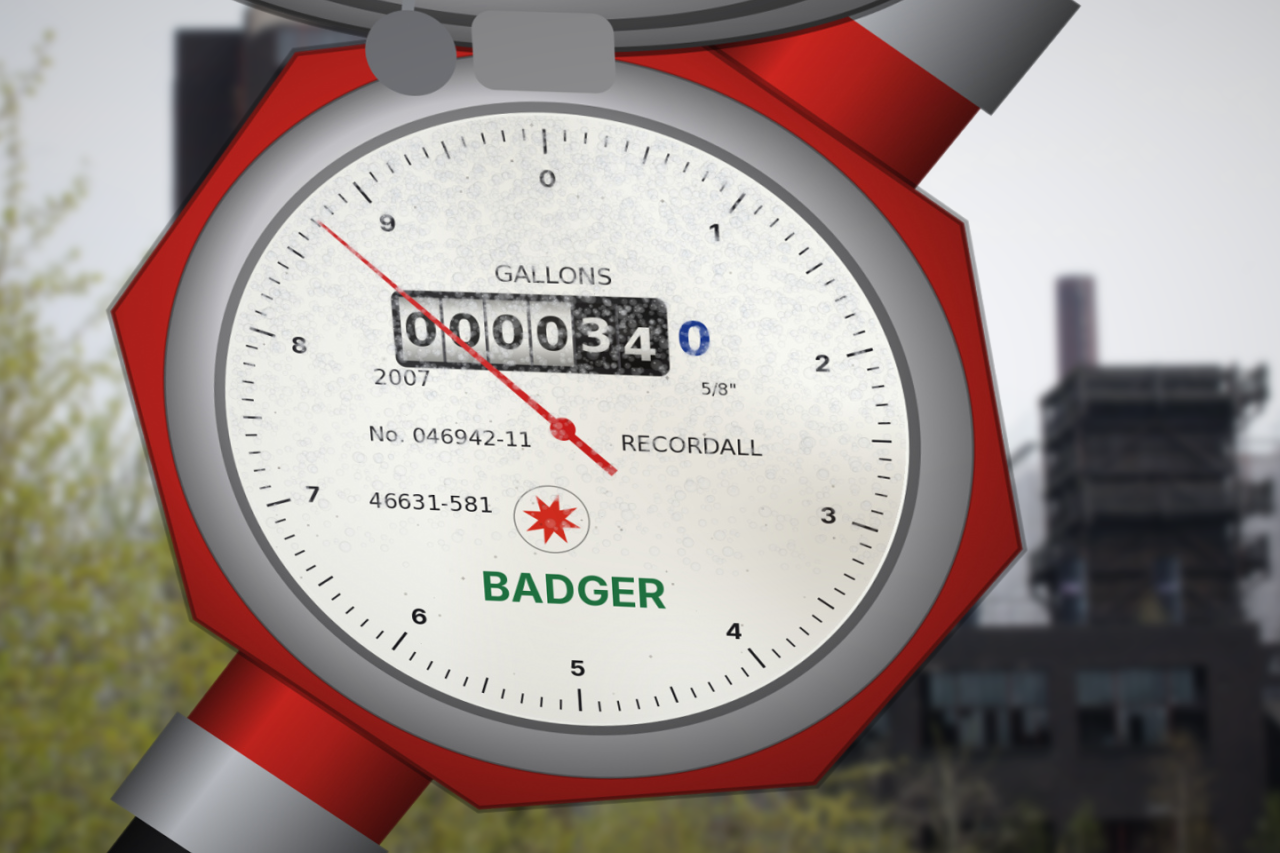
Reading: {"value": 338.7, "unit": "gal"}
